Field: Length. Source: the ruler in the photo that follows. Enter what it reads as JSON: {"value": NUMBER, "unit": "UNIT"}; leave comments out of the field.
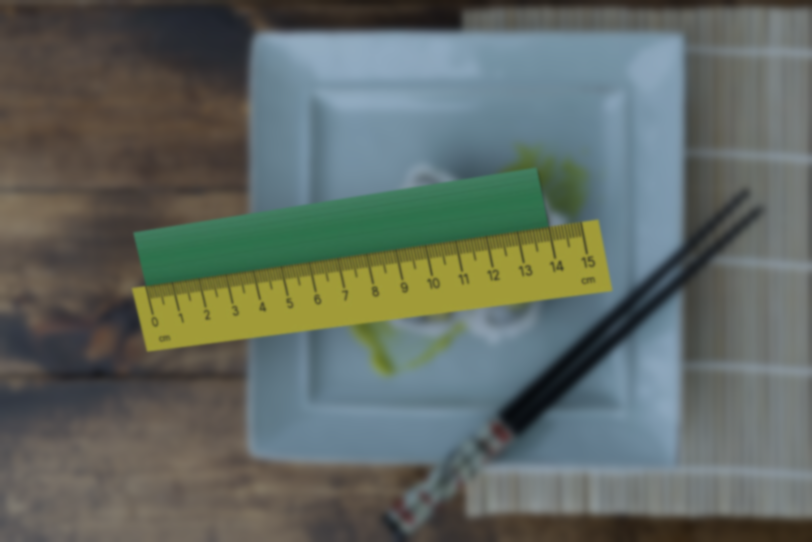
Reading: {"value": 14, "unit": "cm"}
